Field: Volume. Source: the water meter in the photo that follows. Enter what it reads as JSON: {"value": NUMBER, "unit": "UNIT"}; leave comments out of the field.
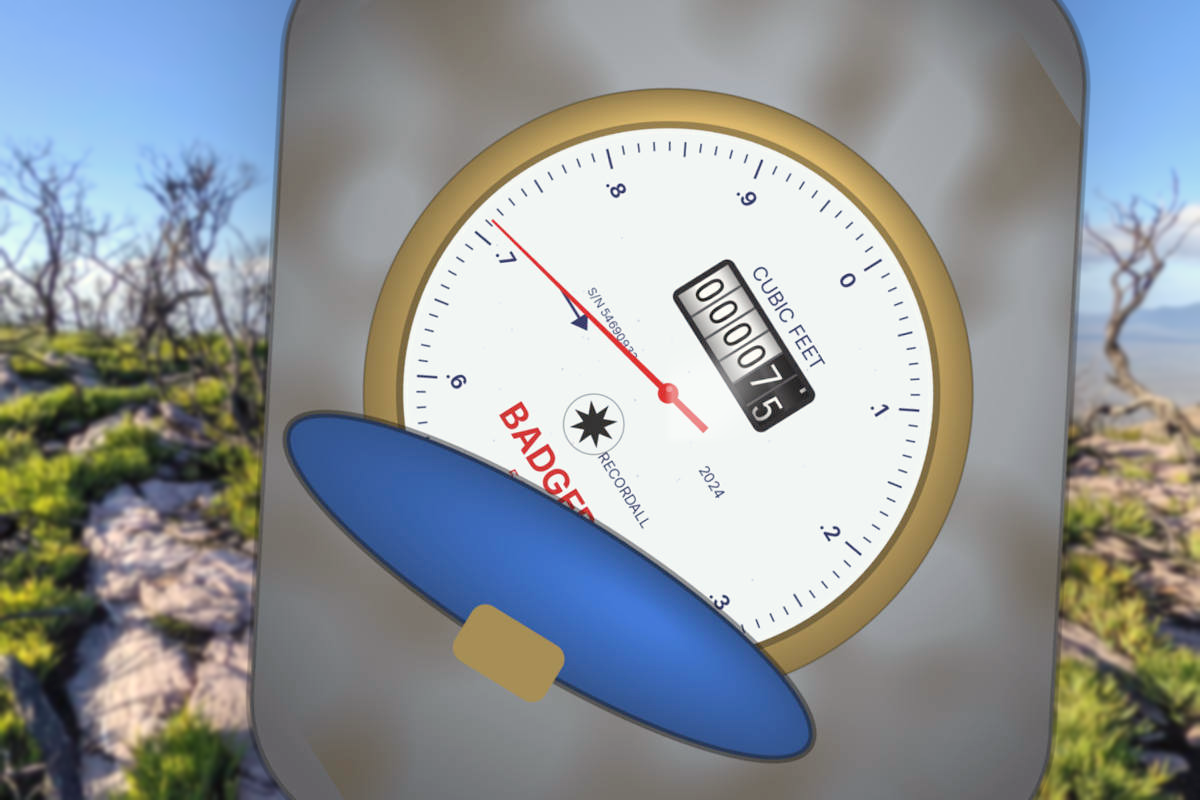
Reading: {"value": 74.71, "unit": "ft³"}
